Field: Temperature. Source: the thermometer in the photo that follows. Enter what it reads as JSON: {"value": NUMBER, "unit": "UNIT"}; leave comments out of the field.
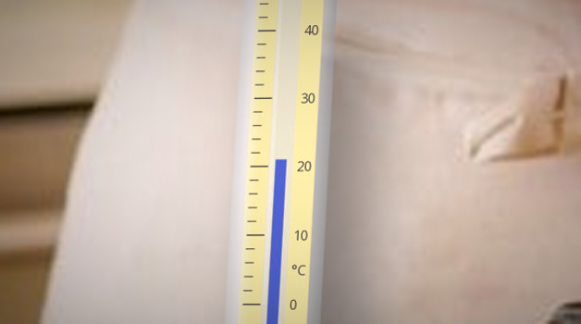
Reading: {"value": 21, "unit": "°C"}
